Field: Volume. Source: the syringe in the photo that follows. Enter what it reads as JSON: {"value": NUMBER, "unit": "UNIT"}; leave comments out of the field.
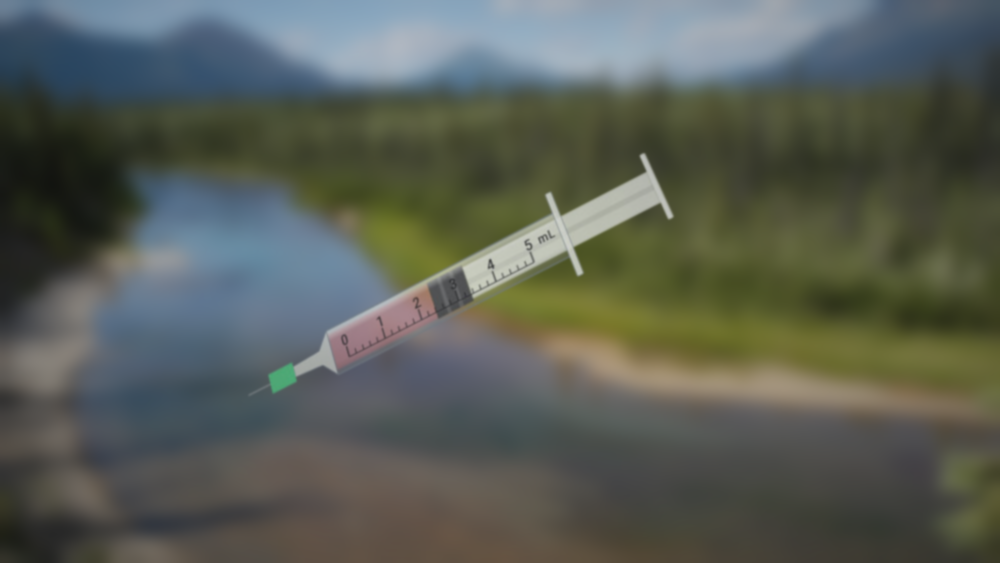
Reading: {"value": 2.4, "unit": "mL"}
